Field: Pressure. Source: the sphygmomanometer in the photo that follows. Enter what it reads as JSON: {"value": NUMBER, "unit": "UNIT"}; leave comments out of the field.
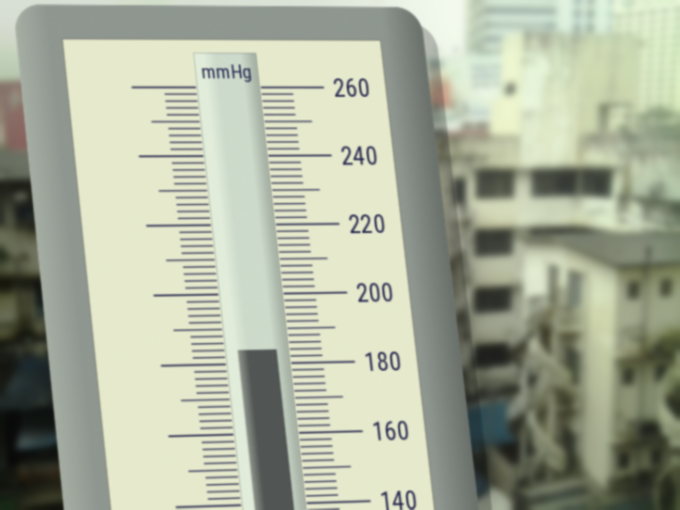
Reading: {"value": 184, "unit": "mmHg"}
